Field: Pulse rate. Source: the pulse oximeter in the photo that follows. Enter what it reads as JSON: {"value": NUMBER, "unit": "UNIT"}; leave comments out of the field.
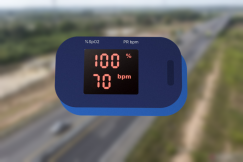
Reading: {"value": 70, "unit": "bpm"}
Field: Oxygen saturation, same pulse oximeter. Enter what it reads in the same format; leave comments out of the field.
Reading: {"value": 100, "unit": "%"}
